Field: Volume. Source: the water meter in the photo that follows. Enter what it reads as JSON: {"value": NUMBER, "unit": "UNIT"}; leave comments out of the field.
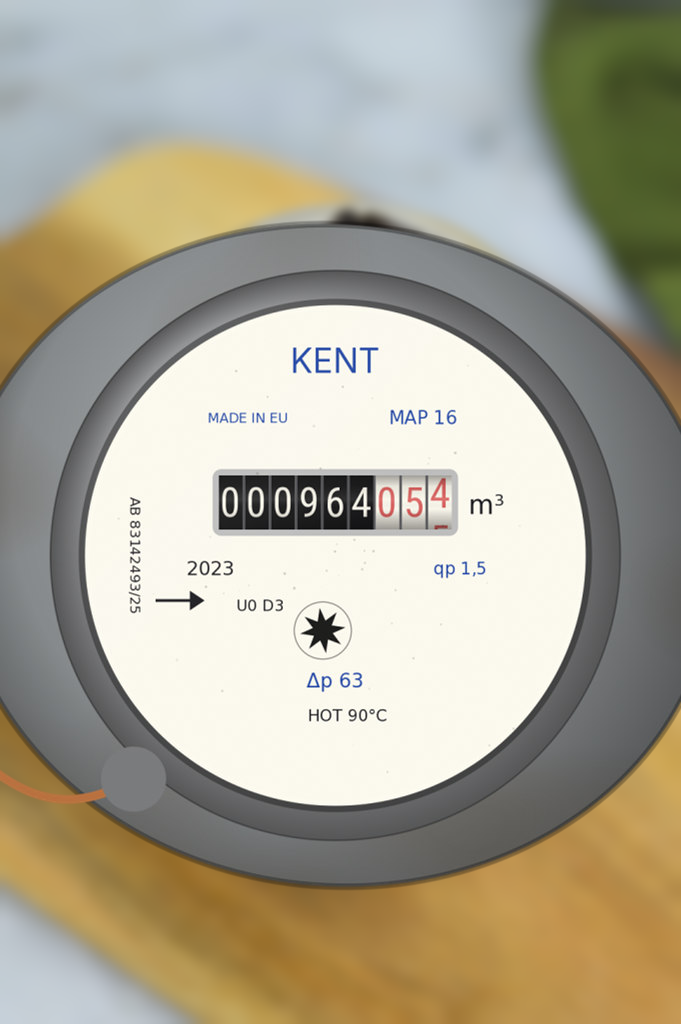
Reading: {"value": 964.054, "unit": "m³"}
